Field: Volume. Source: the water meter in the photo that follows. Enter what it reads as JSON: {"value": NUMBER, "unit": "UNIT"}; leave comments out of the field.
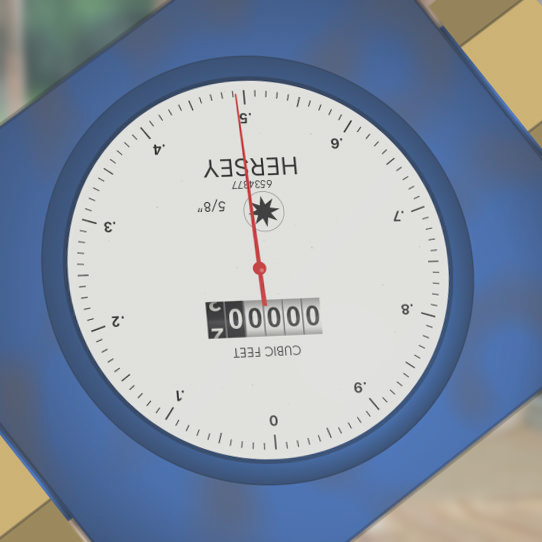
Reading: {"value": 2.49, "unit": "ft³"}
